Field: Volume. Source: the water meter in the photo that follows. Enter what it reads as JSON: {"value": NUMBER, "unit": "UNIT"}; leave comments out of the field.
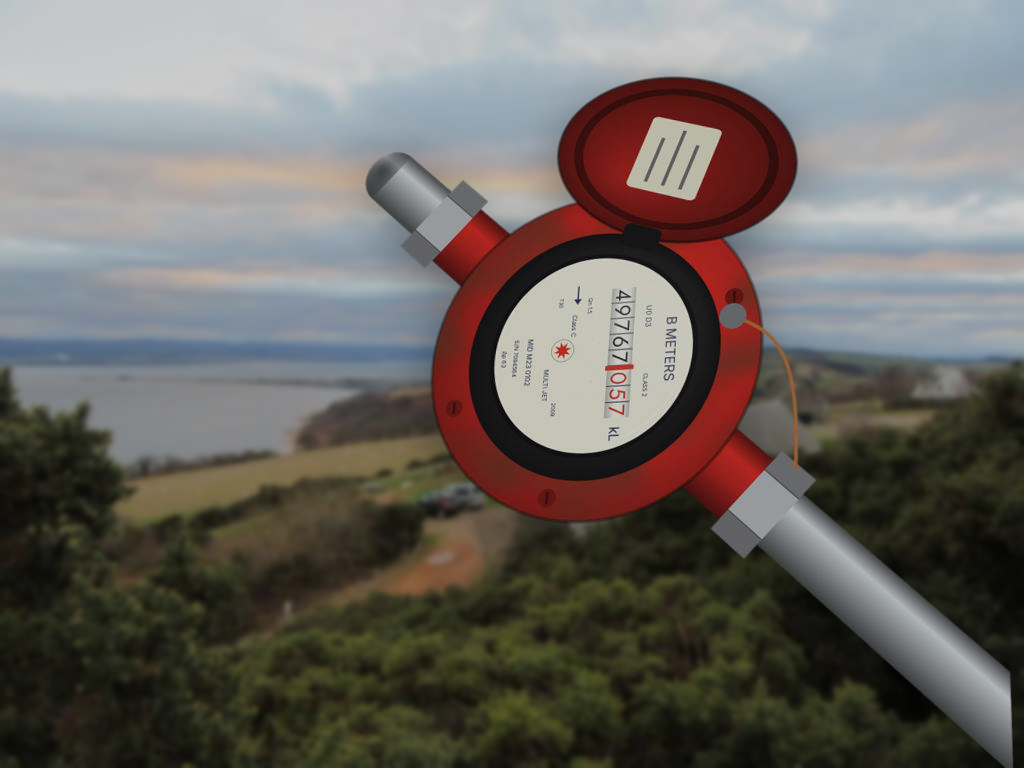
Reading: {"value": 49767.057, "unit": "kL"}
